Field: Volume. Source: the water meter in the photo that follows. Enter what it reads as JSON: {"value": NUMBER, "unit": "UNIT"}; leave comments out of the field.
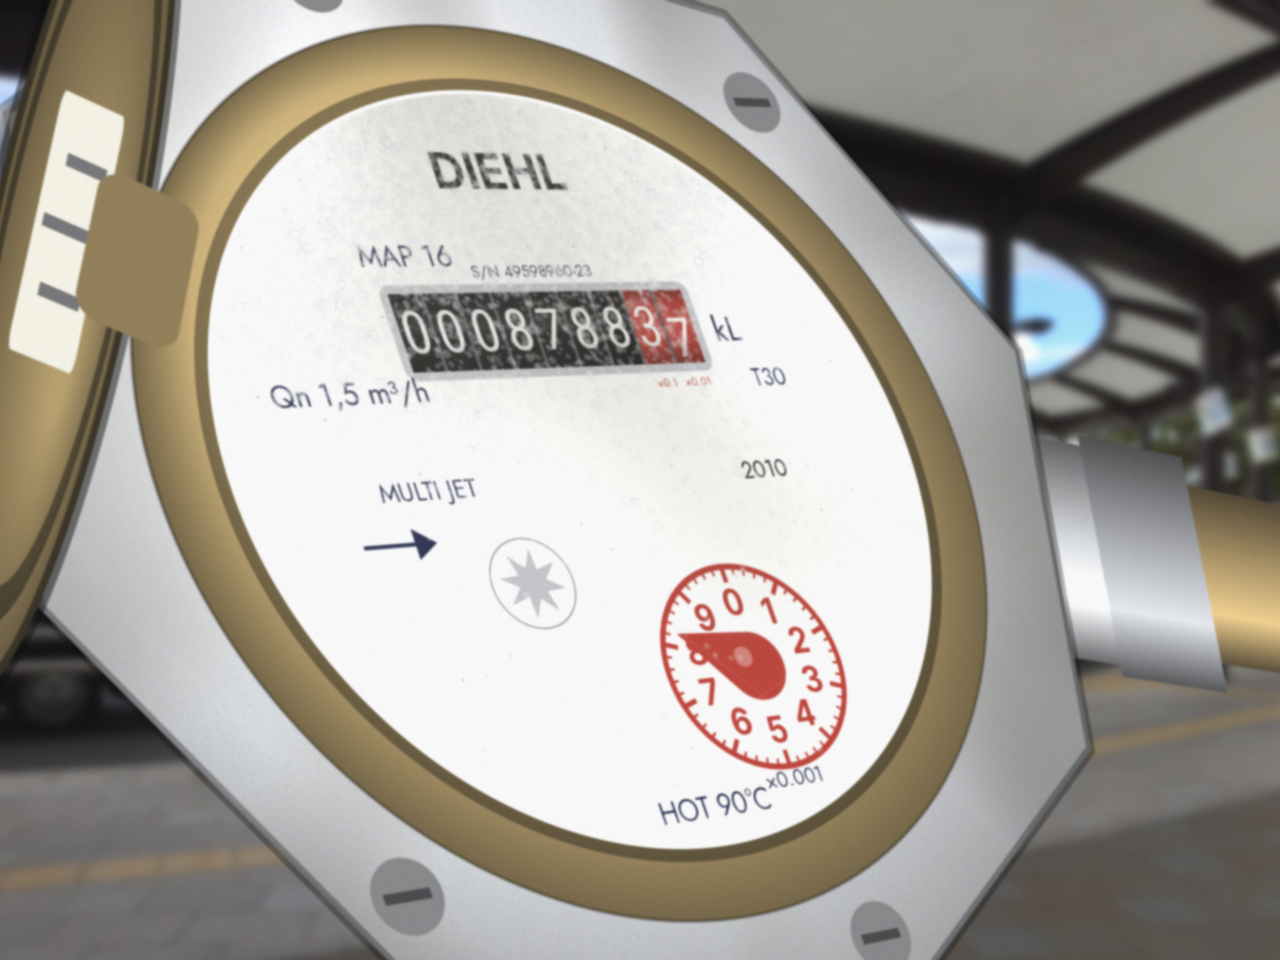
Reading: {"value": 8788.368, "unit": "kL"}
